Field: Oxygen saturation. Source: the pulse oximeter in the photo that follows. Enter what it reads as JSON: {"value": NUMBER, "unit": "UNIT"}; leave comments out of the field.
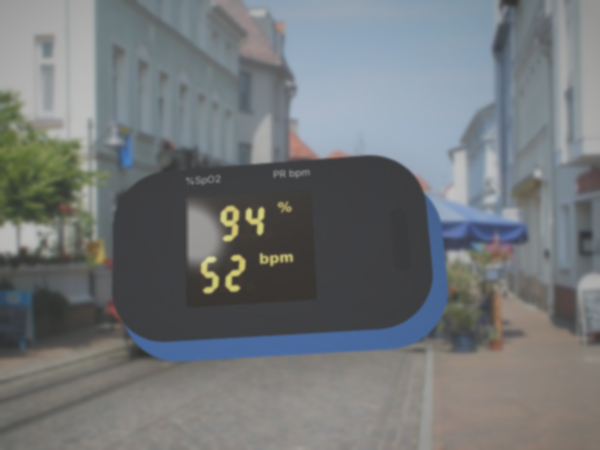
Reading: {"value": 94, "unit": "%"}
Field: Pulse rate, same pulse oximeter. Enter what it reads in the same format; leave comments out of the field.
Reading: {"value": 52, "unit": "bpm"}
